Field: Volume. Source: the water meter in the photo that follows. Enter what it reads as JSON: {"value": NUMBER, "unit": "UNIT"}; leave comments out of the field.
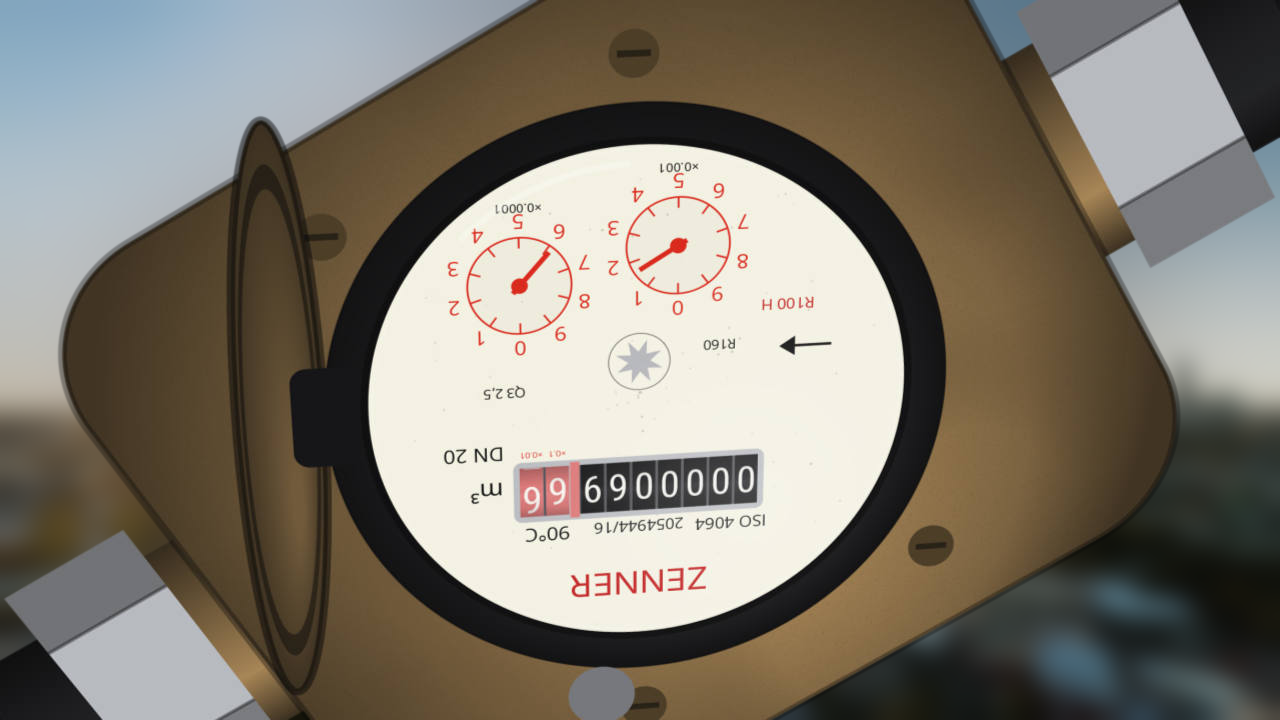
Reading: {"value": 69.6616, "unit": "m³"}
